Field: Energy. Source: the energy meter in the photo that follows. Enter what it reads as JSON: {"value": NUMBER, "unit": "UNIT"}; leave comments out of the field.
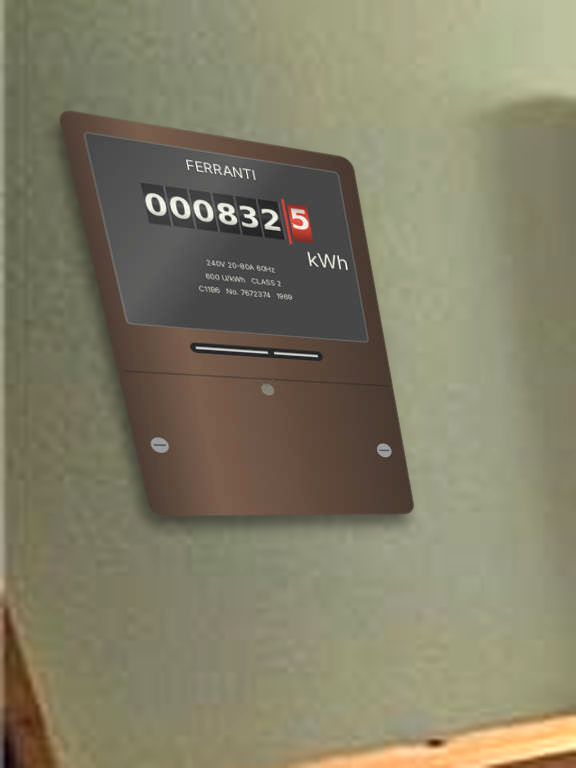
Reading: {"value": 832.5, "unit": "kWh"}
